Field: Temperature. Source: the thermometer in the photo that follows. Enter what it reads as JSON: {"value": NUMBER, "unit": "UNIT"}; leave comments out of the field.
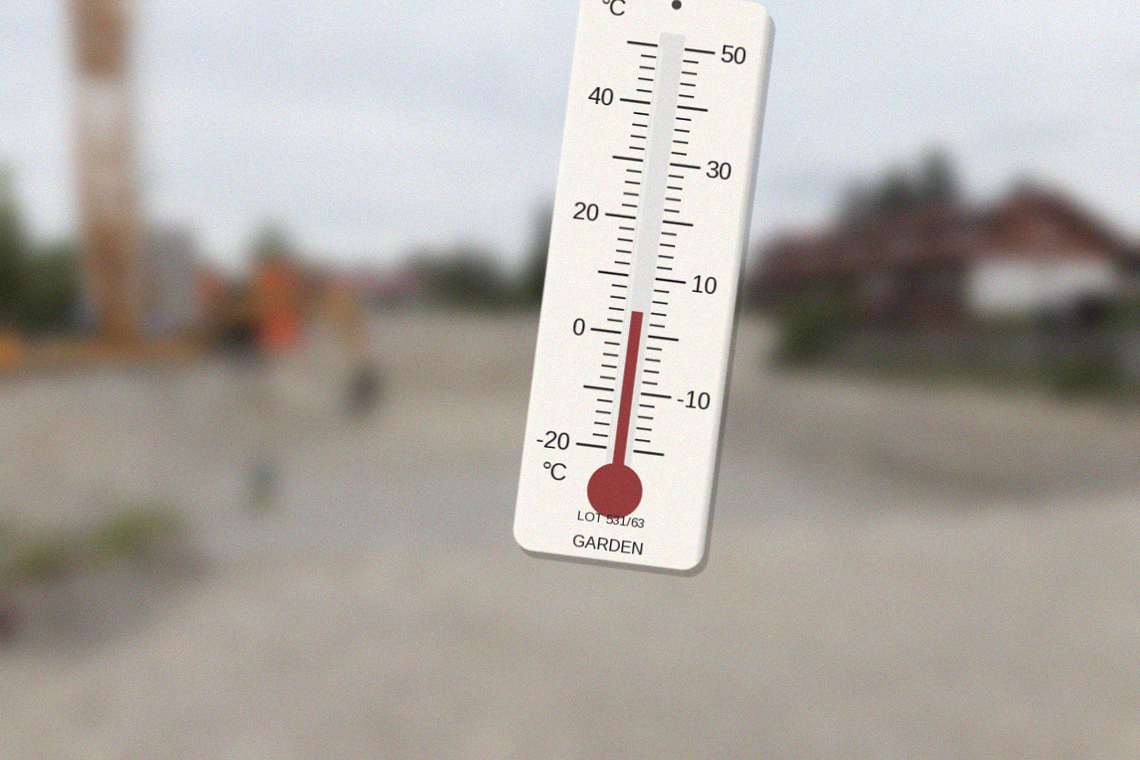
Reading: {"value": 4, "unit": "°C"}
